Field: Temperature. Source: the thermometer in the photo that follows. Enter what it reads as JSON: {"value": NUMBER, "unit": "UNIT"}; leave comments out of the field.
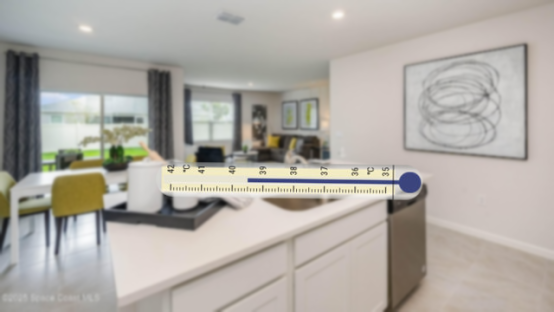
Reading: {"value": 39.5, "unit": "°C"}
